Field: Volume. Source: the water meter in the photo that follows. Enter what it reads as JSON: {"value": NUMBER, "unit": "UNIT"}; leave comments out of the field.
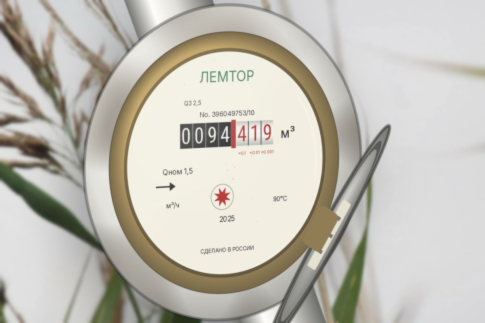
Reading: {"value": 94.419, "unit": "m³"}
